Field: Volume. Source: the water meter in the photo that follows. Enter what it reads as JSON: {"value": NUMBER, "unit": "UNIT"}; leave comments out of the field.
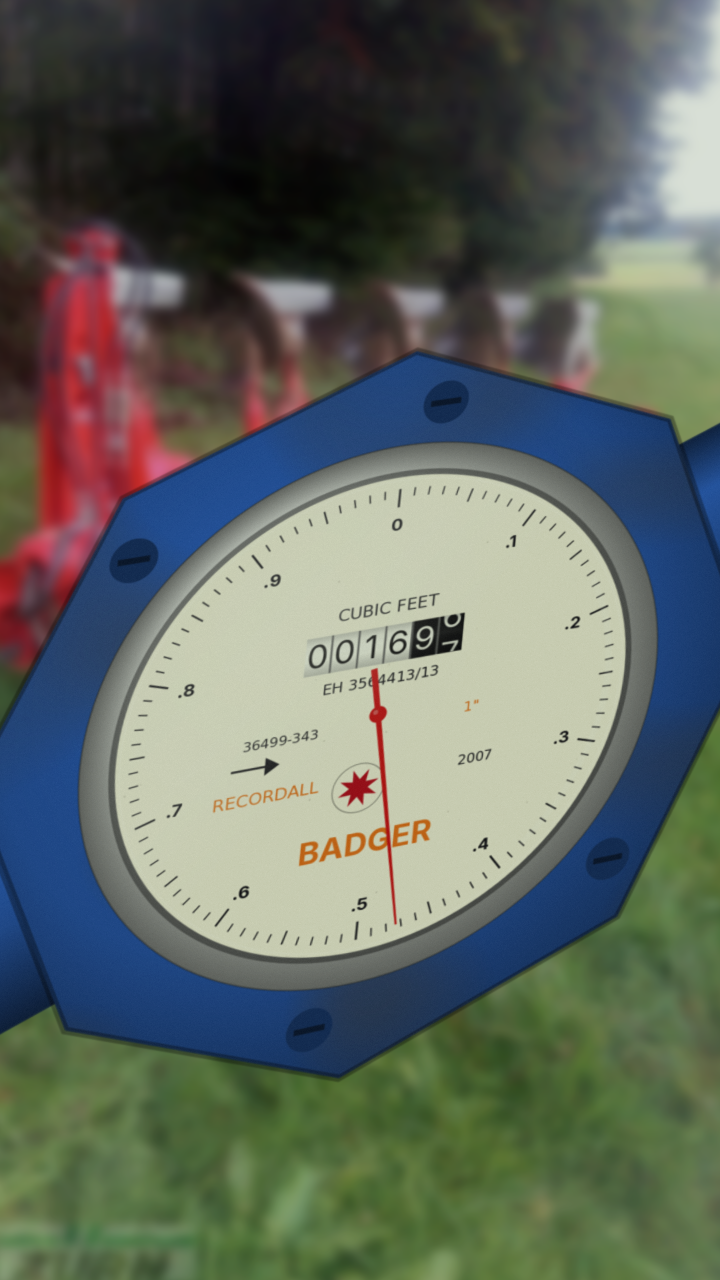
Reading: {"value": 1696.47, "unit": "ft³"}
